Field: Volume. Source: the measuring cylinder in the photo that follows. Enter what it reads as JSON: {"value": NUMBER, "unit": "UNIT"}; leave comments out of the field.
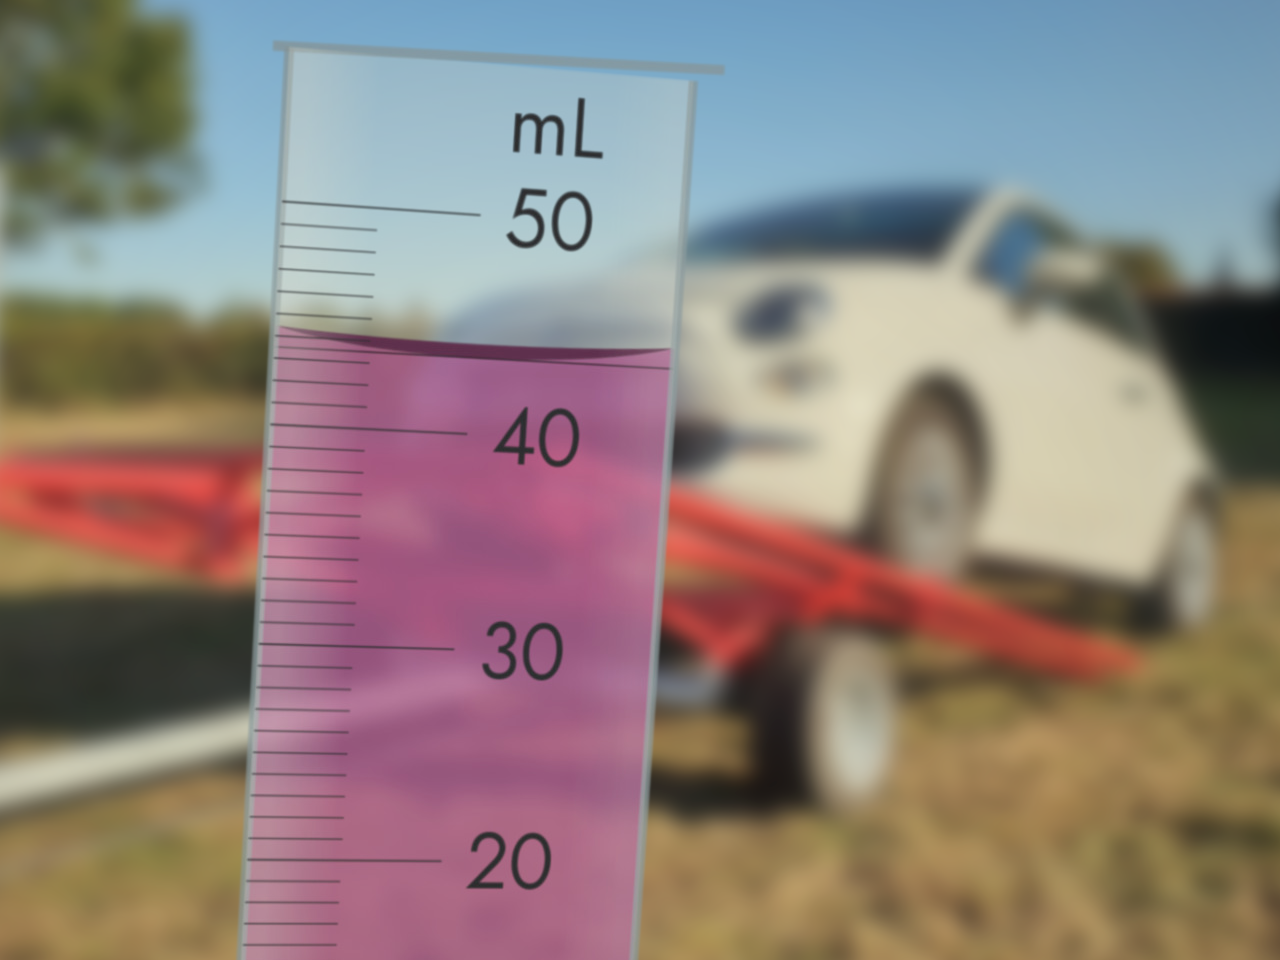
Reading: {"value": 43.5, "unit": "mL"}
